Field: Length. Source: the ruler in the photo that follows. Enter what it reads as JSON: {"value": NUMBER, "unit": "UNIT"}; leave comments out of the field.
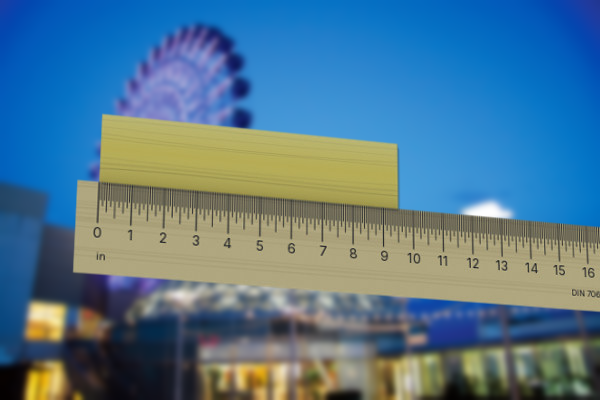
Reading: {"value": 9.5, "unit": "in"}
